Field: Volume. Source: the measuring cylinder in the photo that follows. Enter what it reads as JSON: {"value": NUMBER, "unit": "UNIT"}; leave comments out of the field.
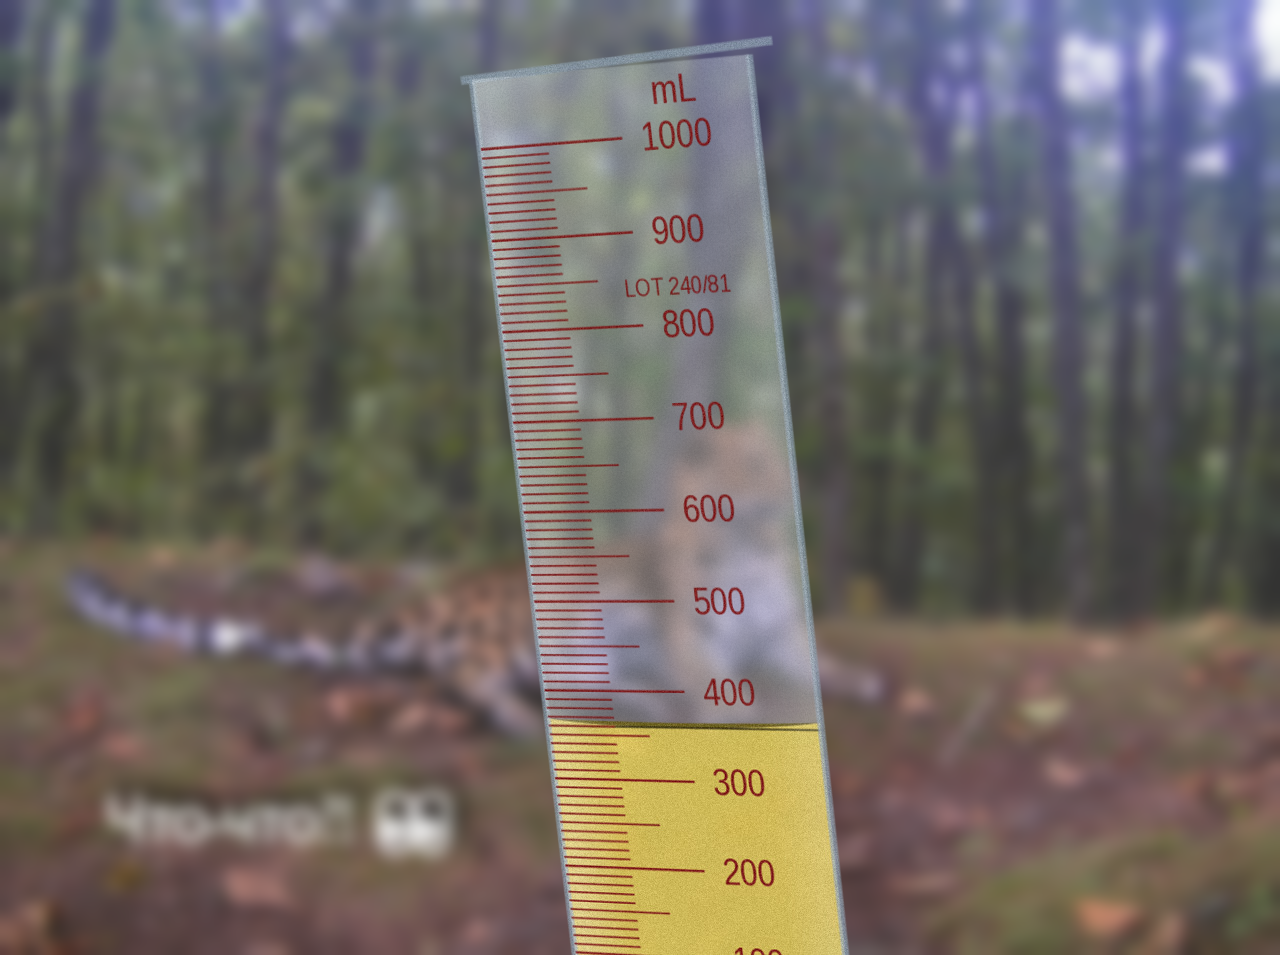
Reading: {"value": 360, "unit": "mL"}
